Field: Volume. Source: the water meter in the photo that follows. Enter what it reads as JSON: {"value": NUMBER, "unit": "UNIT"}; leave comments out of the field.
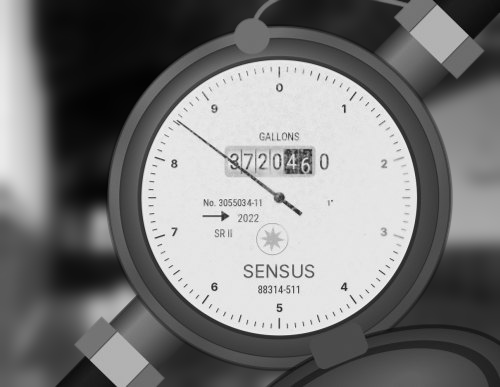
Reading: {"value": 3720458.5, "unit": "gal"}
